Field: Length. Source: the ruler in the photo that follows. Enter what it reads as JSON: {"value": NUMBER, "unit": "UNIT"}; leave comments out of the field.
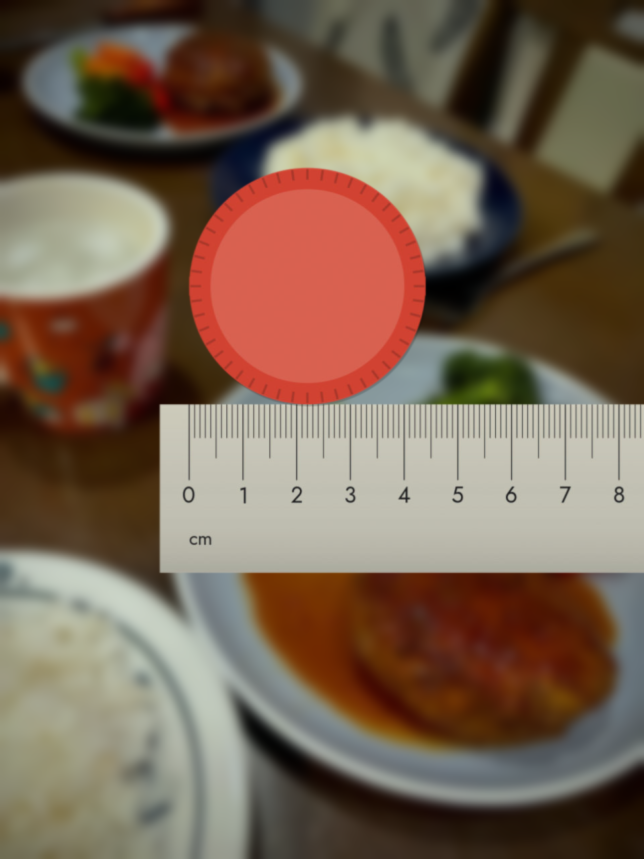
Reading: {"value": 4.4, "unit": "cm"}
